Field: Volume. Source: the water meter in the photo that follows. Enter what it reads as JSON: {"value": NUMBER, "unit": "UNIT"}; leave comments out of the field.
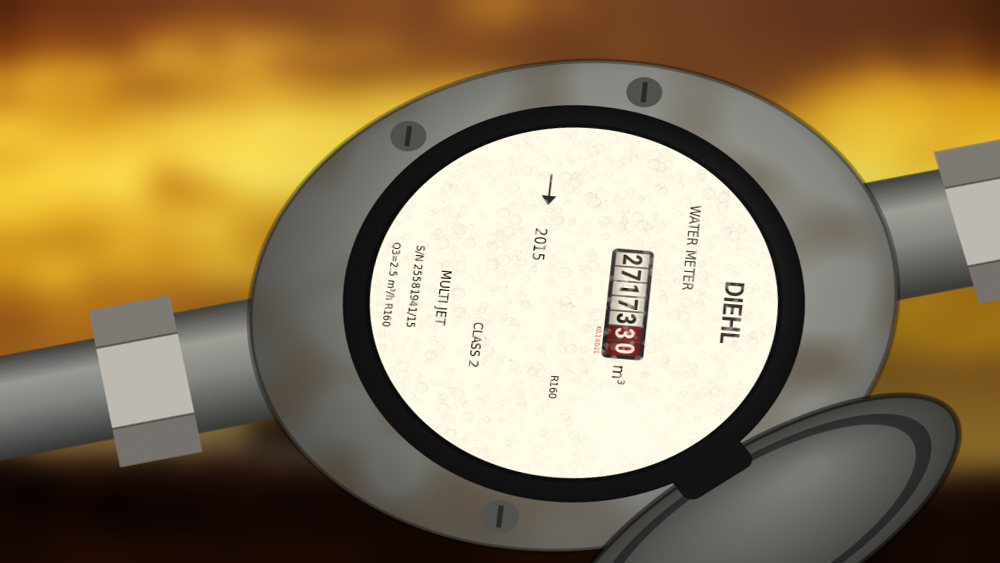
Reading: {"value": 27173.30, "unit": "m³"}
